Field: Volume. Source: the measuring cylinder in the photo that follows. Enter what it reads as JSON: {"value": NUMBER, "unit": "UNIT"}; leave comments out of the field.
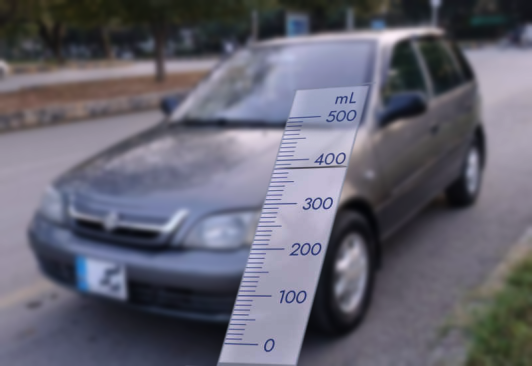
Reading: {"value": 380, "unit": "mL"}
